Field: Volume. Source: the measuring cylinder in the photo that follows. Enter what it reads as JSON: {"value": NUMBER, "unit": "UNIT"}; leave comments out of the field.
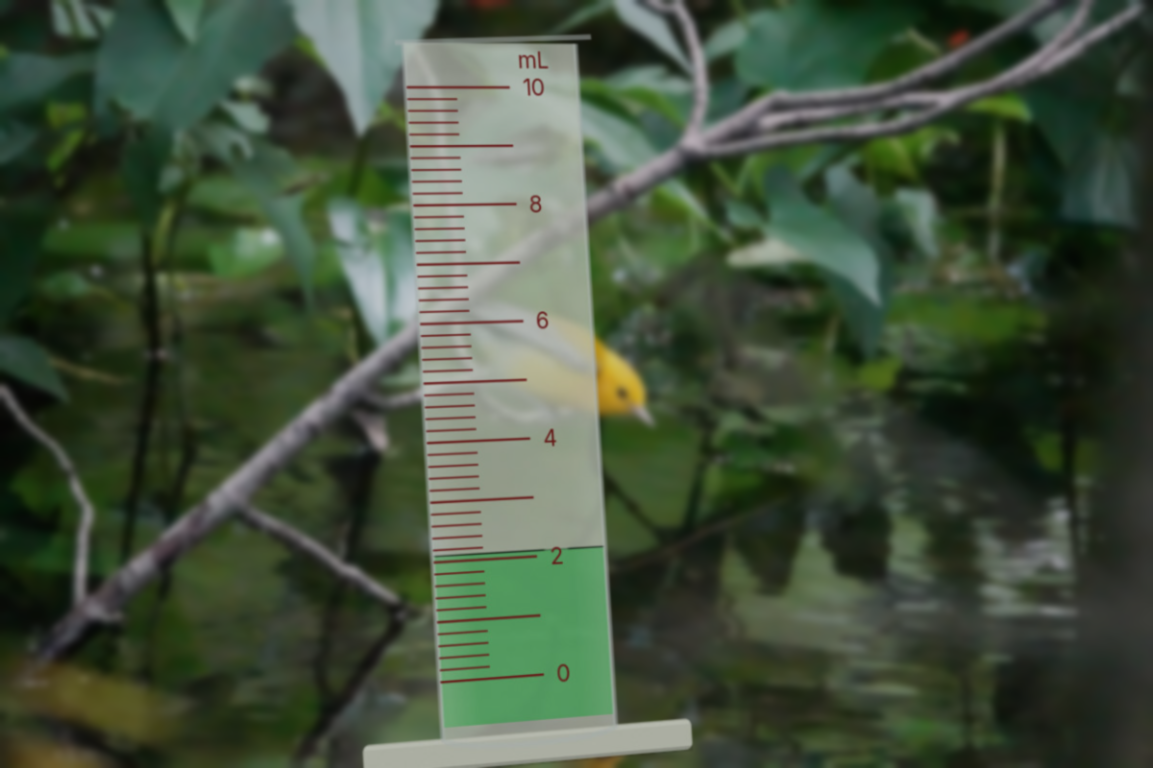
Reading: {"value": 2.1, "unit": "mL"}
